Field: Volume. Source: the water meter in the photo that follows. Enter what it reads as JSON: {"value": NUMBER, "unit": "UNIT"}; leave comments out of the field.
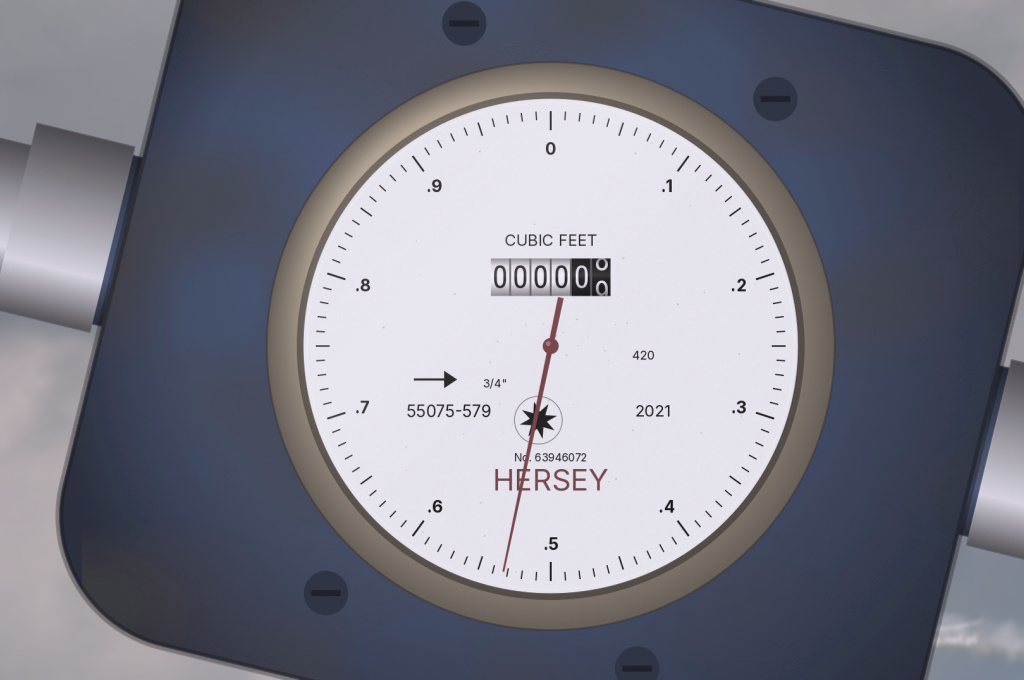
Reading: {"value": 8.53, "unit": "ft³"}
